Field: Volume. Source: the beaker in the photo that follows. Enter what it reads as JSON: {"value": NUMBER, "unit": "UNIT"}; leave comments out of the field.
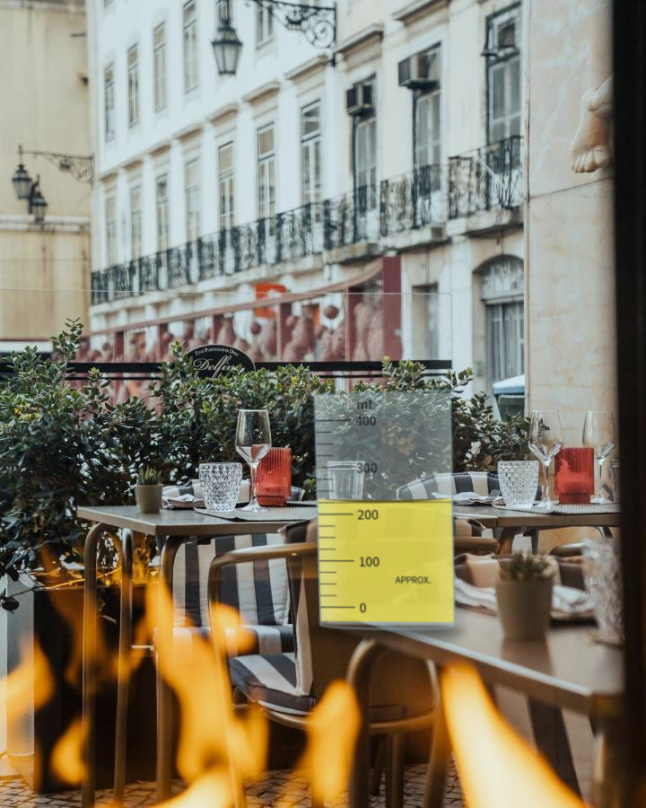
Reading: {"value": 225, "unit": "mL"}
